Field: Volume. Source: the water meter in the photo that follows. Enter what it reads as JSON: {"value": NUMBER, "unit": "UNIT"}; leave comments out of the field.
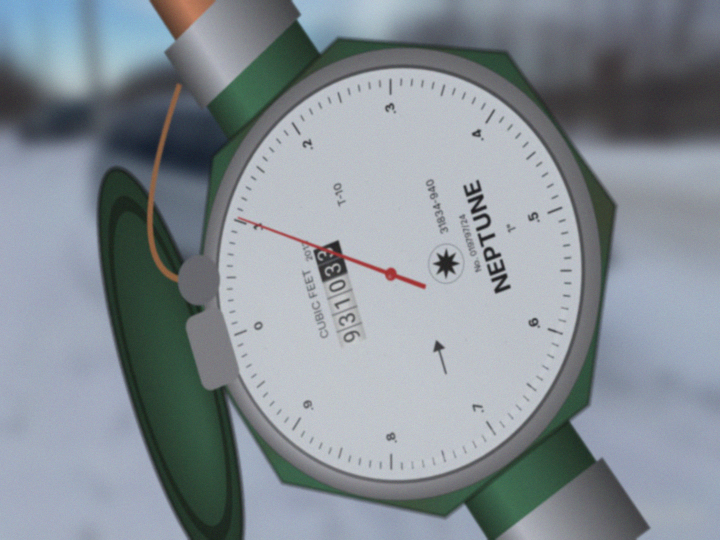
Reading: {"value": 931033.10, "unit": "ft³"}
